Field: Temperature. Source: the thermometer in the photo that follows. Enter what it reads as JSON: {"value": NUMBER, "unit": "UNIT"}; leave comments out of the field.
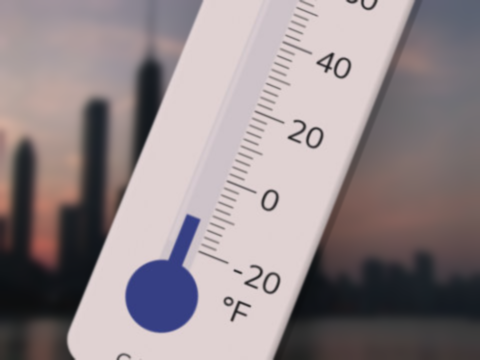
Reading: {"value": -12, "unit": "°F"}
